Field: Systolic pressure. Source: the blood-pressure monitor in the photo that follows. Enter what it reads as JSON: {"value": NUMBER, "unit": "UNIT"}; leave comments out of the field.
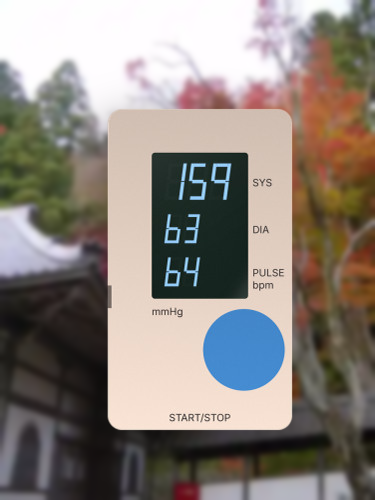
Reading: {"value": 159, "unit": "mmHg"}
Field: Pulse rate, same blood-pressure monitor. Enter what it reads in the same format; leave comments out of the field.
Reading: {"value": 64, "unit": "bpm"}
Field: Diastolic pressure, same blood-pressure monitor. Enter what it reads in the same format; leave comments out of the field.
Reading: {"value": 63, "unit": "mmHg"}
